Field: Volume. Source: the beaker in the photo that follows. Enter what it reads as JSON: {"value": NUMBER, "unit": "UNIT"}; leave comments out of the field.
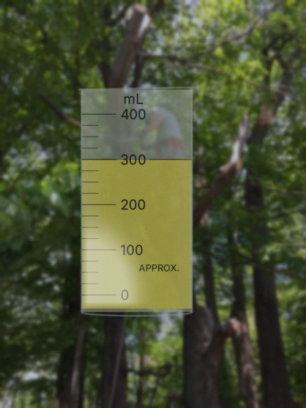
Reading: {"value": 300, "unit": "mL"}
